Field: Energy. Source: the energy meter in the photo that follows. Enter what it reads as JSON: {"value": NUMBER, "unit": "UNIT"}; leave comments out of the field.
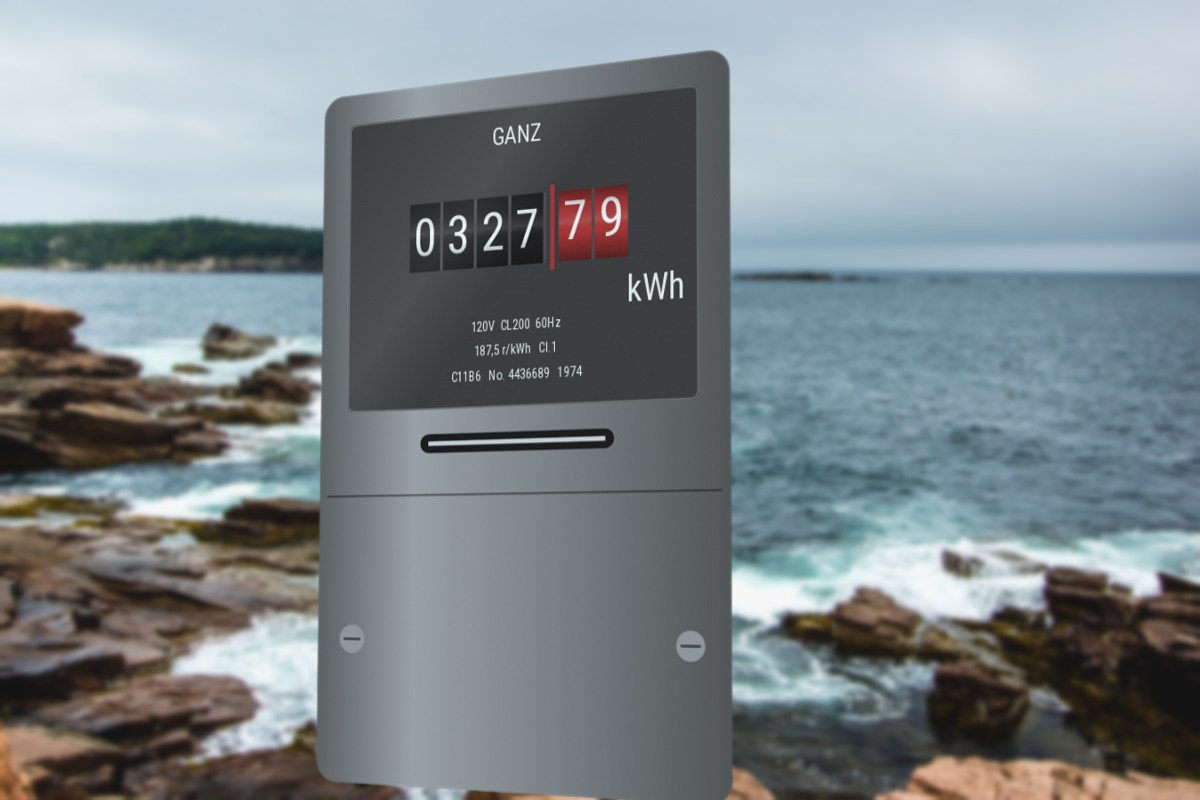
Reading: {"value": 327.79, "unit": "kWh"}
